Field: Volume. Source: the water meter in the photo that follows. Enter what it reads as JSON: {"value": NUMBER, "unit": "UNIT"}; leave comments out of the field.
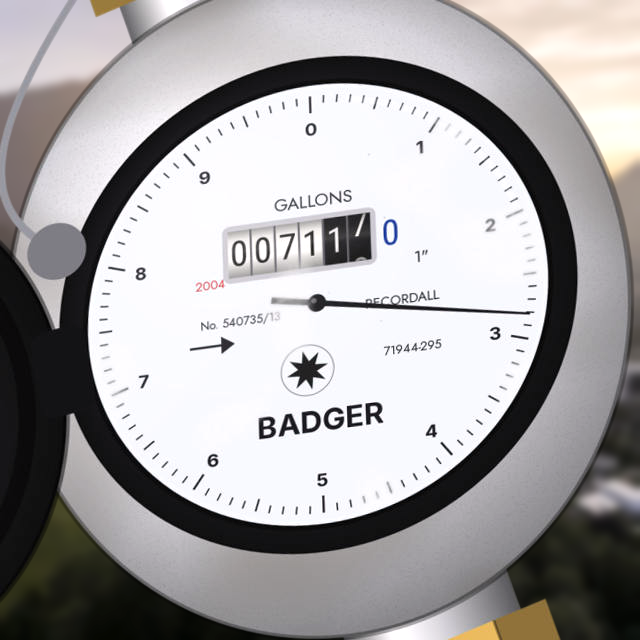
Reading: {"value": 71172.8, "unit": "gal"}
